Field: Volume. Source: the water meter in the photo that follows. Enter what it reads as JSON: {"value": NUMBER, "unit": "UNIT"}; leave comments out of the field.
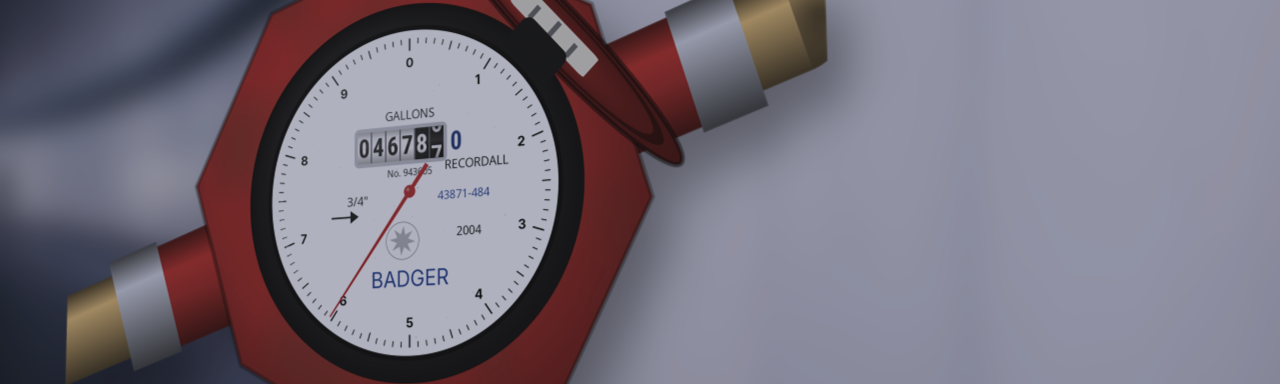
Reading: {"value": 467866.0, "unit": "gal"}
